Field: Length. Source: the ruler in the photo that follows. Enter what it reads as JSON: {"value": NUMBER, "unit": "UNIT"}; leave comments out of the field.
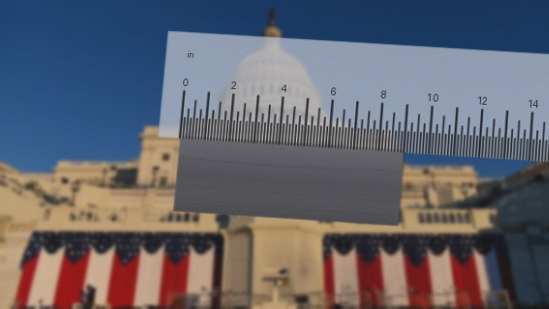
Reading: {"value": 9, "unit": "in"}
